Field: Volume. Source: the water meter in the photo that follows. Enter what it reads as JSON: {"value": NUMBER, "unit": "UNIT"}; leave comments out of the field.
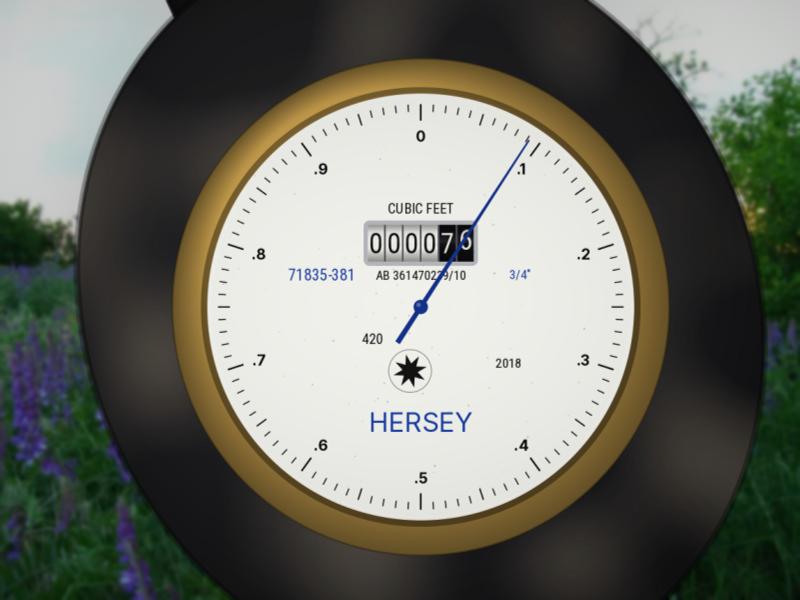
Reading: {"value": 76.09, "unit": "ft³"}
